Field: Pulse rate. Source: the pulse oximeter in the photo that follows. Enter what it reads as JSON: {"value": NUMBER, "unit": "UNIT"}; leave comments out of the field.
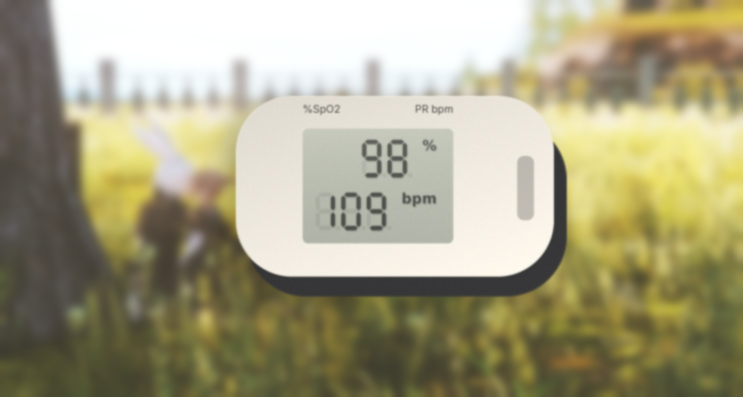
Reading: {"value": 109, "unit": "bpm"}
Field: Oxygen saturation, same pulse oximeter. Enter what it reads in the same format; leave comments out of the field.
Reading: {"value": 98, "unit": "%"}
